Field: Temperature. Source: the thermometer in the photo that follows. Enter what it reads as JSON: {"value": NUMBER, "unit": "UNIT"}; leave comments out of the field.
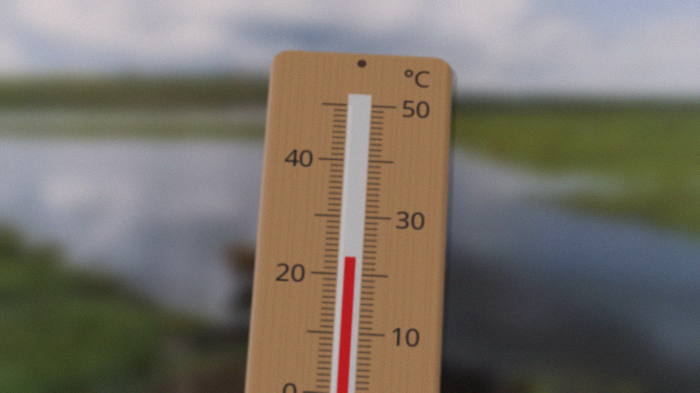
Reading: {"value": 23, "unit": "°C"}
